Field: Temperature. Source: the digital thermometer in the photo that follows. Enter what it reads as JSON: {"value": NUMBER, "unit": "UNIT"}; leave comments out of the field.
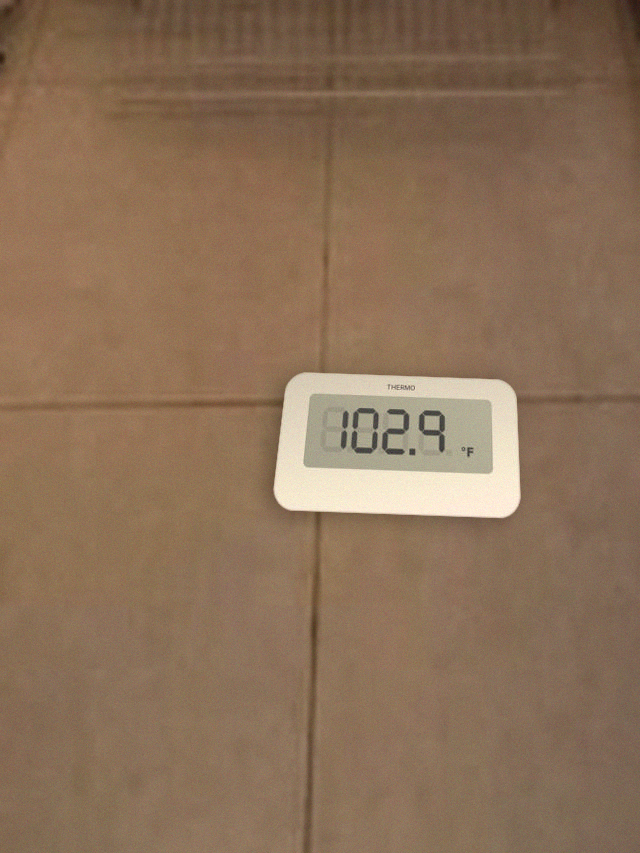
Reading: {"value": 102.9, "unit": "°F"}
